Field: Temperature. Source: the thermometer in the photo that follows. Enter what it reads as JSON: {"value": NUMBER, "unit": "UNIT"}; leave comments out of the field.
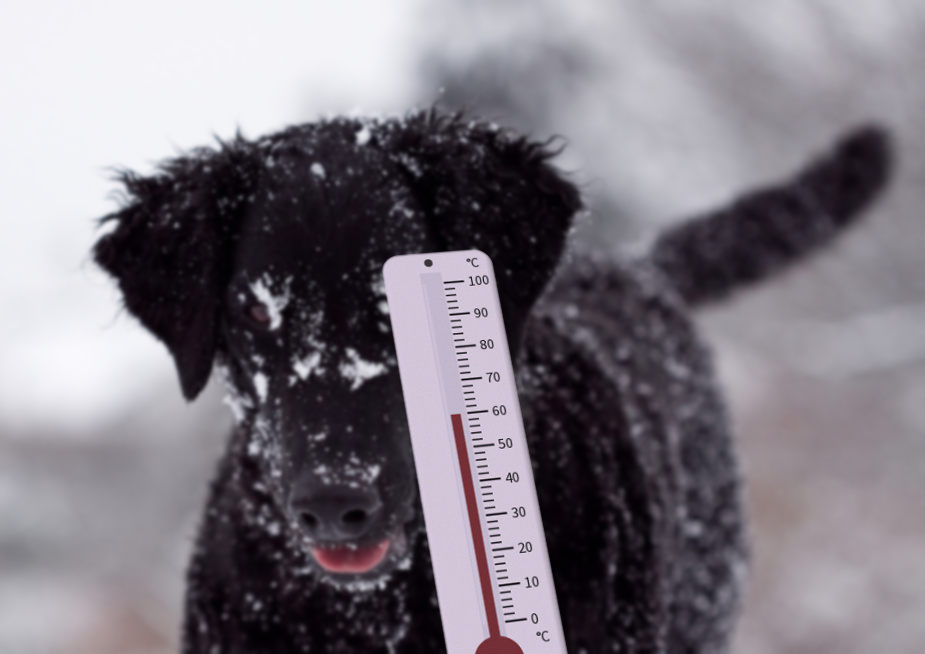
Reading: {"value": 60, "unit": "°C"}
